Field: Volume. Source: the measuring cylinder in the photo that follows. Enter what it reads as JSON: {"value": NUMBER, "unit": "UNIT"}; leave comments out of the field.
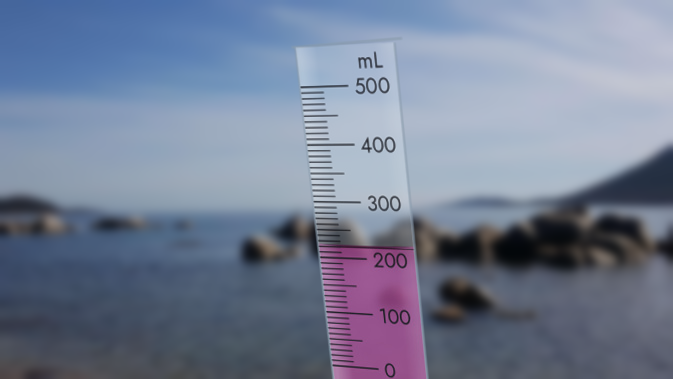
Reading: {"value": 220, "unit": "mL"}
